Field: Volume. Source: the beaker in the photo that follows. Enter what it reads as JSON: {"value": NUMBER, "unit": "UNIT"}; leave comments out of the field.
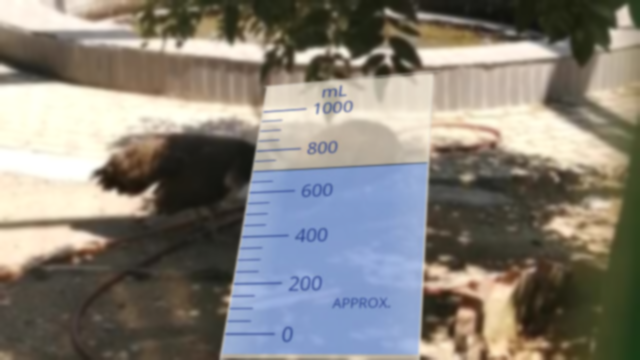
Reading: {"value": 700, "unit": "mL"}
